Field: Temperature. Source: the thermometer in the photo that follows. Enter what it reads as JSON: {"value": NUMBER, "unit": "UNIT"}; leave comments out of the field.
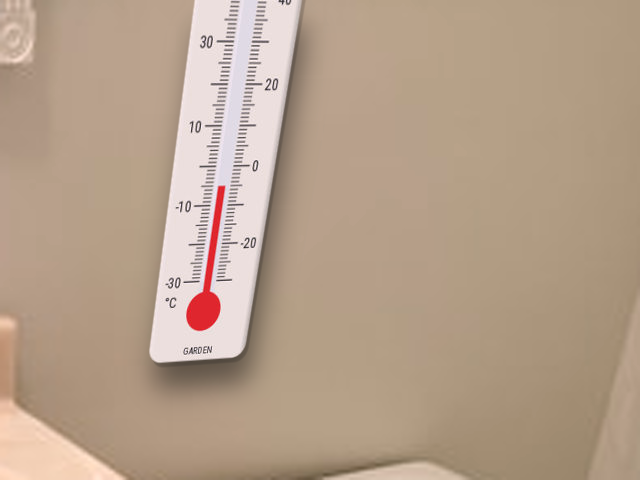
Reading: {"value": -5, "unit": "°C"}
